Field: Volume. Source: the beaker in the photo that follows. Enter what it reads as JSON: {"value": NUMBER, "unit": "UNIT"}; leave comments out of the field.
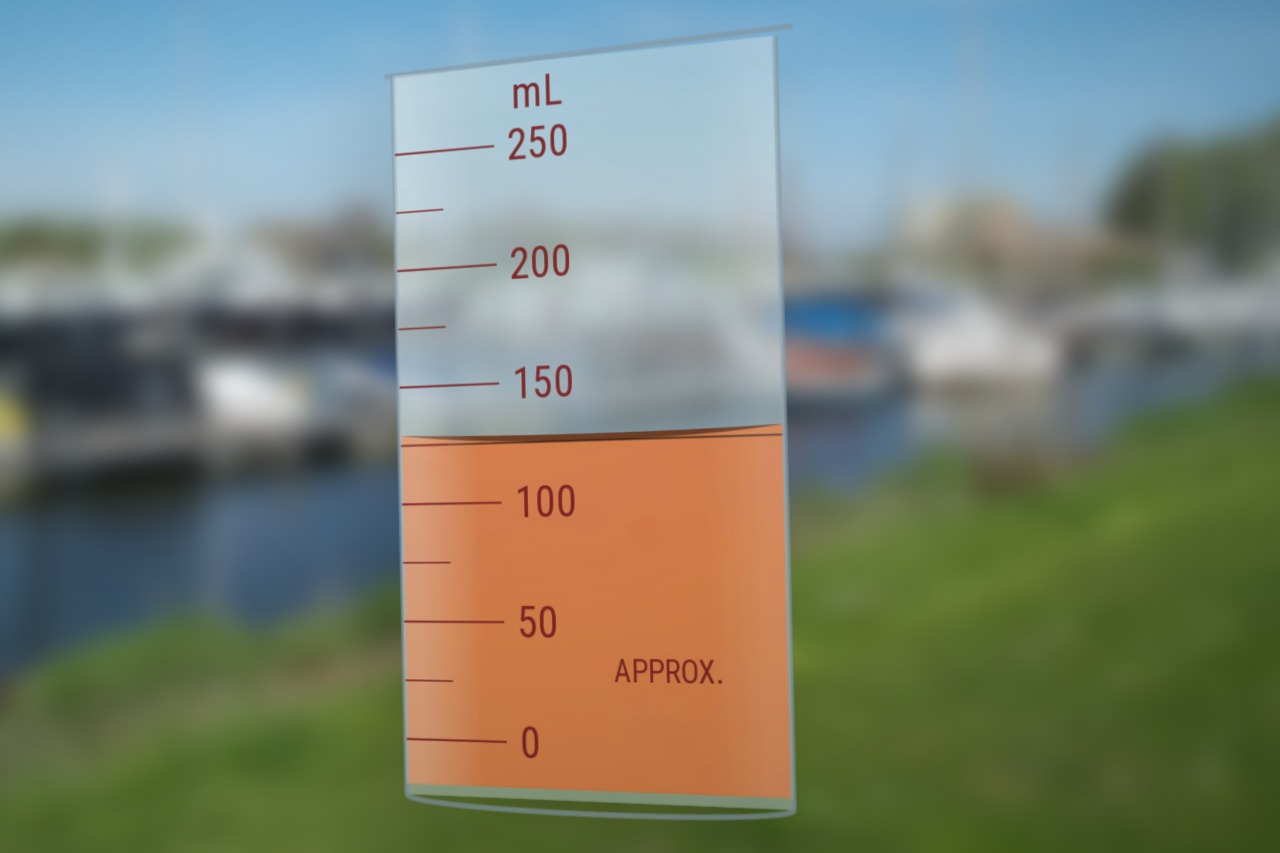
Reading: {"value": 125, "unit": "mL"}
